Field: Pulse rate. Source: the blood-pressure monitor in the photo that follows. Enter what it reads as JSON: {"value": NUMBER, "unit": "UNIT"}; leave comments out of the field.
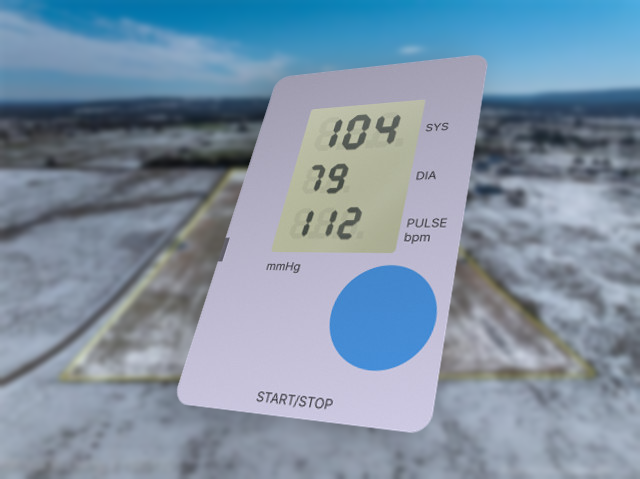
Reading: {"value": 112, "unit": "bpm"}
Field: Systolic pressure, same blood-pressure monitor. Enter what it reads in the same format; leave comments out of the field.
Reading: {"value": 104, "unit": "mmHg"}
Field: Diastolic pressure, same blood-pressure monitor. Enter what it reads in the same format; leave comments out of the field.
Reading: {"value": 79, "unit": "mmHg"}
